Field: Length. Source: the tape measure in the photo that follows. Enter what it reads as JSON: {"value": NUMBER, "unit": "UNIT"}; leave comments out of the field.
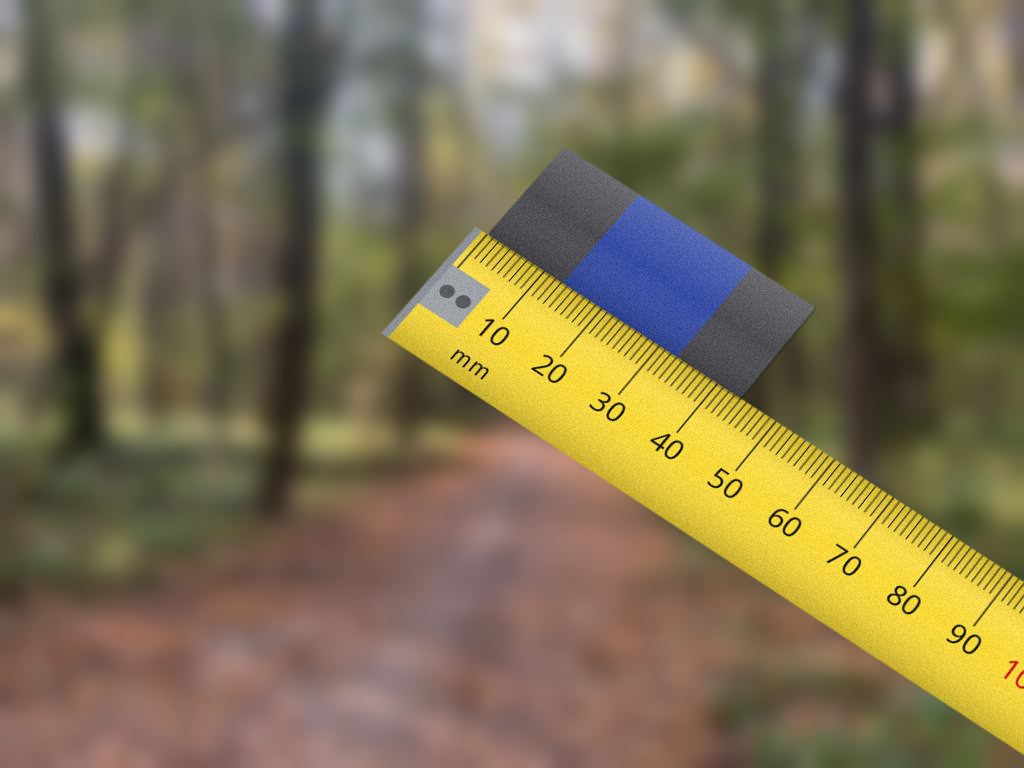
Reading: {"value": 44, "unit": "mm"}
